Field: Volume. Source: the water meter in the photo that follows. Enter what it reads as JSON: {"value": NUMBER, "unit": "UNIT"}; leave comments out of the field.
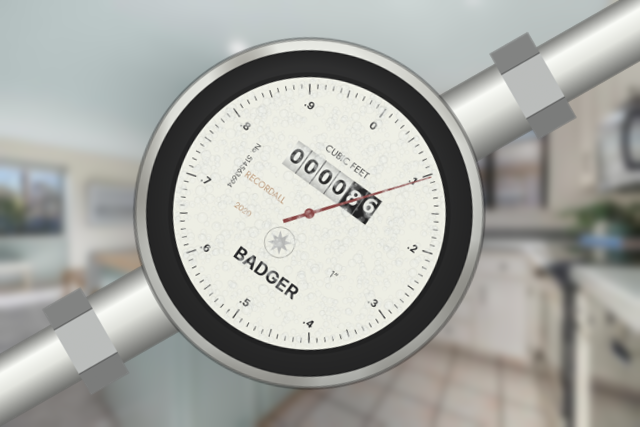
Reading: {"value": 86.10, "unit": "ft³"}
